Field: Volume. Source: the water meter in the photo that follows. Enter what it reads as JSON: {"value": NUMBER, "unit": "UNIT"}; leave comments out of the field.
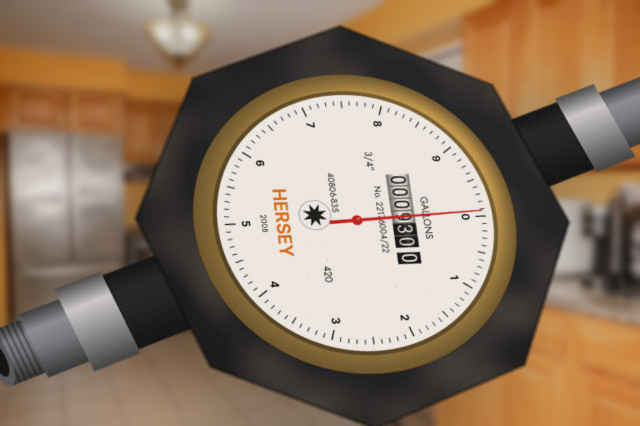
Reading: {"value": 9299.9, "unit": "gal"}
